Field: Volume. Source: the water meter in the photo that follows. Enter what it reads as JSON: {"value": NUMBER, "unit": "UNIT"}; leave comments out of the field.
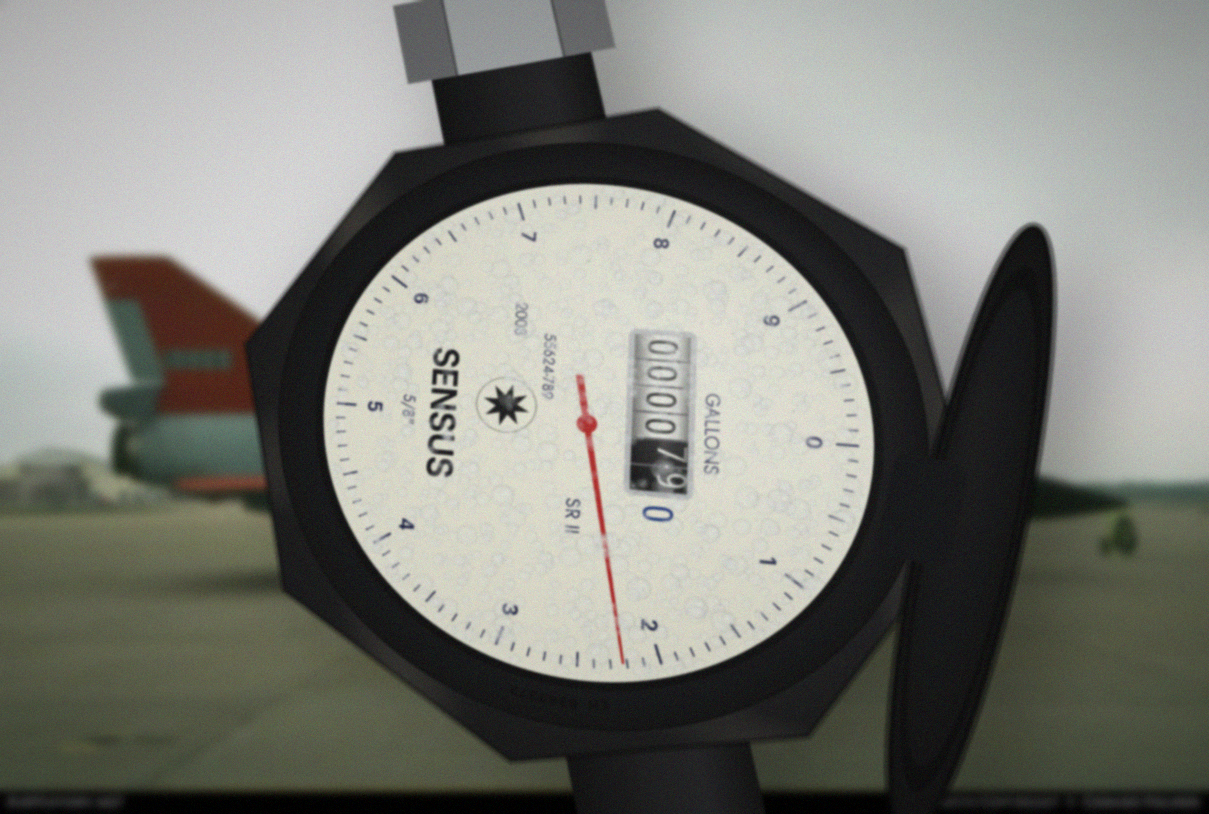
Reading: {"value": 792.2, "unit": "gal"}
